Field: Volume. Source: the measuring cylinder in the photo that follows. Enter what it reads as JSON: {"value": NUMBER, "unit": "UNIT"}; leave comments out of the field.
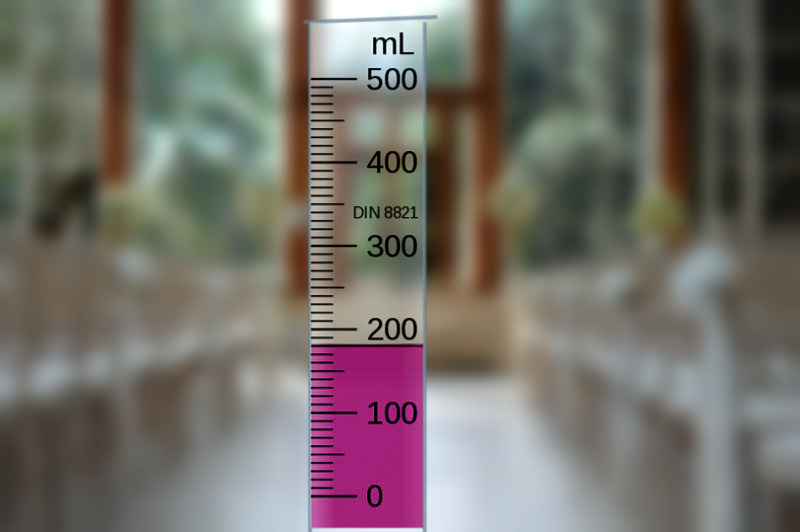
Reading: {"value": 180, "unit": "mL"}
